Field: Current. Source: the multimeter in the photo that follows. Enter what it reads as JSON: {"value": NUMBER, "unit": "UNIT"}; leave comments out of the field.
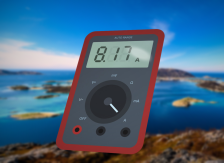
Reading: {"value": 8.17, "unit": "A"}
